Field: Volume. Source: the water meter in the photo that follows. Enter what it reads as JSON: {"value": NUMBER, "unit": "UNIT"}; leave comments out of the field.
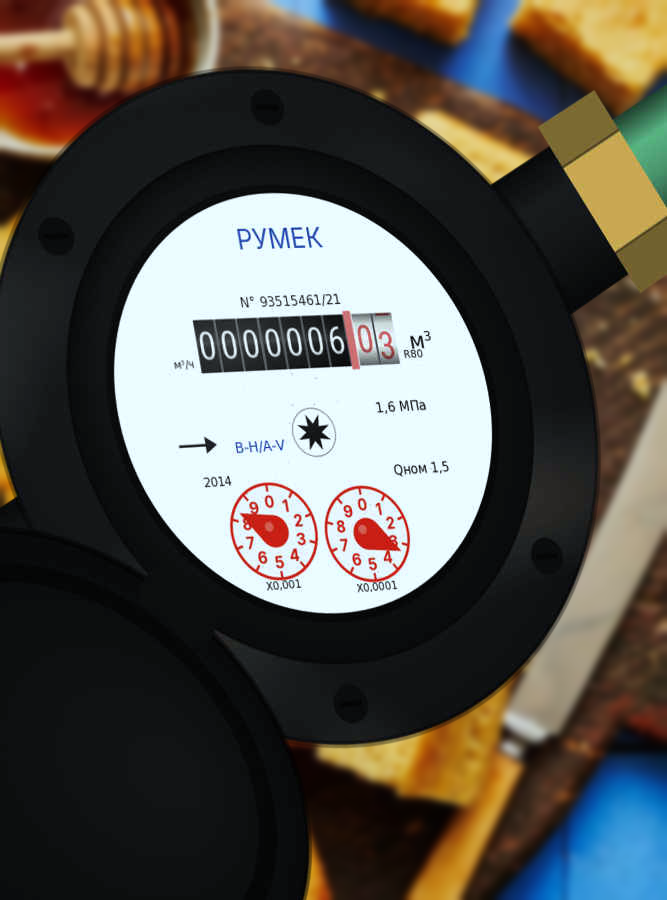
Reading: {"value": 6.0283, "unit": "m³"}
